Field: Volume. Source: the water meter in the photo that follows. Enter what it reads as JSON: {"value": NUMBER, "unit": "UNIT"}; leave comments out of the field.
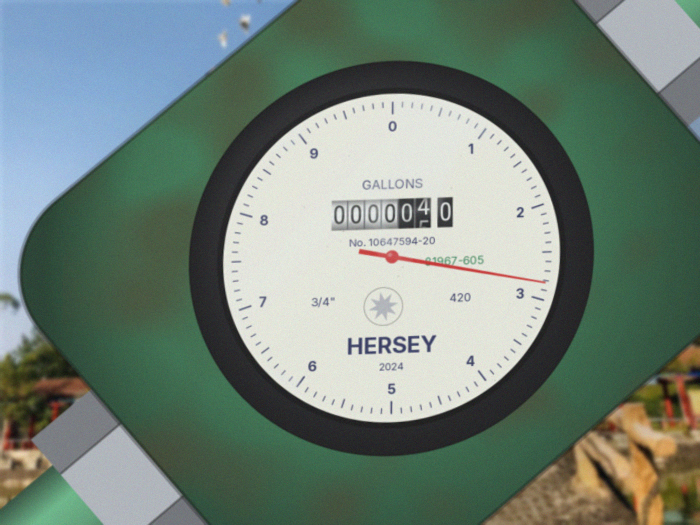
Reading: {"value": 42.8, "unit": "gal"}
